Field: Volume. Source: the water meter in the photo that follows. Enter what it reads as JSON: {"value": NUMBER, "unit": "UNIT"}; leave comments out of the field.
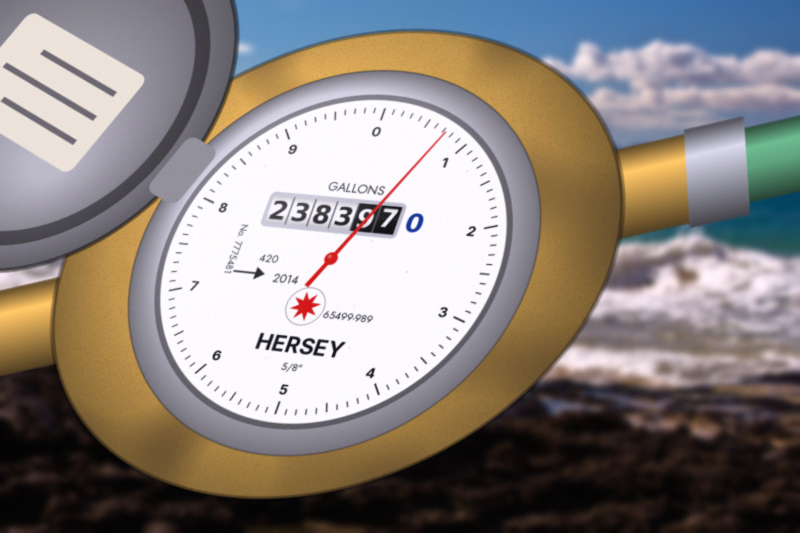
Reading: {"value": 2383970.7, "unit": "gal"}
